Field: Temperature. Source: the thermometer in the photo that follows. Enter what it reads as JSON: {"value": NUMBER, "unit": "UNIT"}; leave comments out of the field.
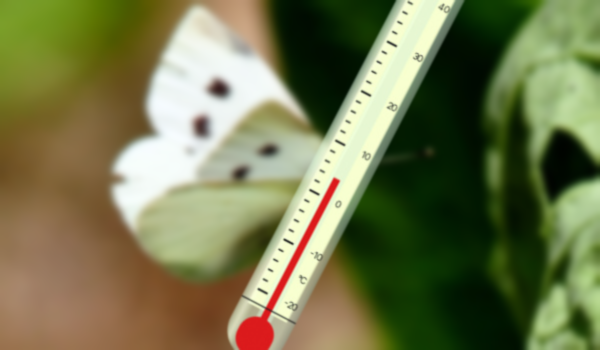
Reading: {"value": 4, "unit": "°C"}
